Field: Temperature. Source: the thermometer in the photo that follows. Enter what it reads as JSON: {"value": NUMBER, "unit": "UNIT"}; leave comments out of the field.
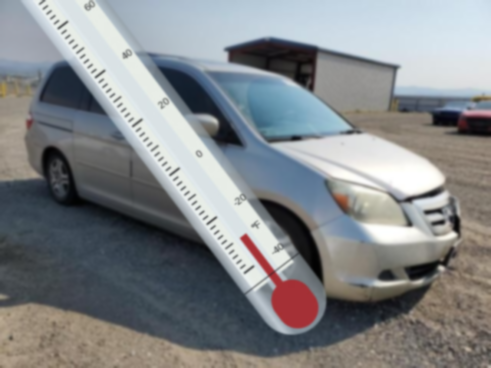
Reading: {"value": -30, "unit": "°F"}
